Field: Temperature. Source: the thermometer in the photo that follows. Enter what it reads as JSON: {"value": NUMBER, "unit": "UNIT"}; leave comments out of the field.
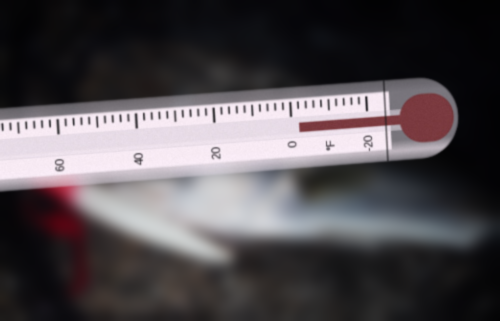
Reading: {"value": -2, "unit": "°F"}
